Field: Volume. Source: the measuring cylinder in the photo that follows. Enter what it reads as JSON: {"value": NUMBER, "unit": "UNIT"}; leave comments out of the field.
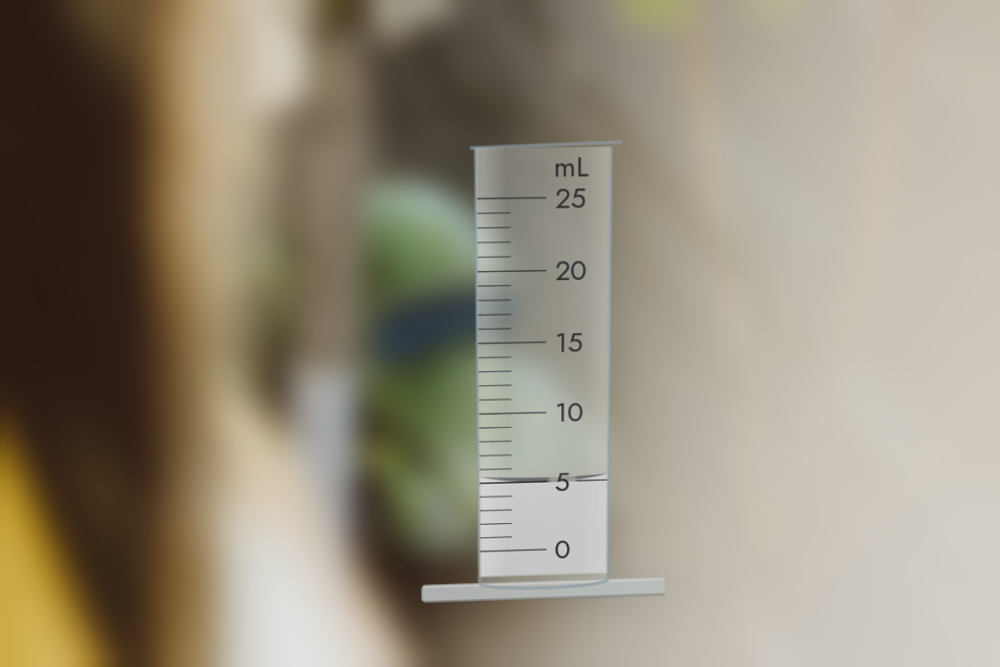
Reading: {"value": 5, "unit": "mL"}
